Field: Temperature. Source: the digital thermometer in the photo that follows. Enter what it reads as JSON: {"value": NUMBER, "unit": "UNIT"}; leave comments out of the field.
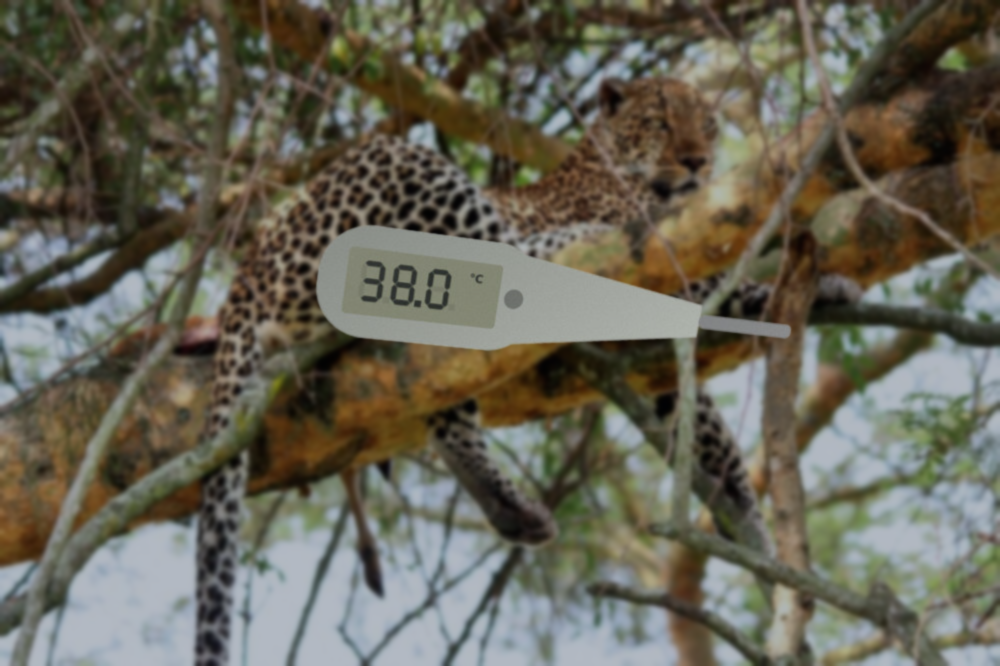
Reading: {"value": 38.0, "unit": "°C"}
